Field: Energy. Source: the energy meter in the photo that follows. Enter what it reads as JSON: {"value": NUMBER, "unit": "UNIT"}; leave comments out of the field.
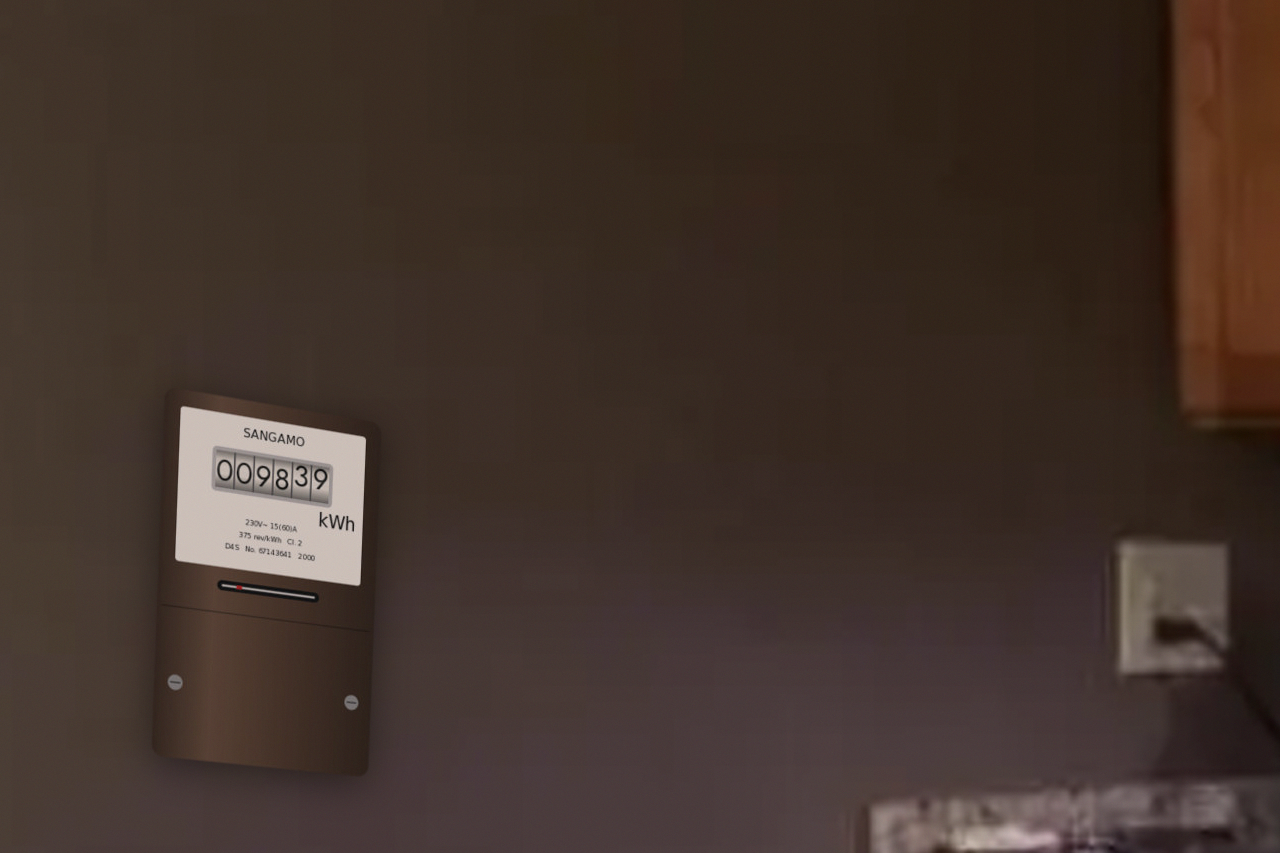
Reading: {"value": 9839, "unit": "kWh"}
